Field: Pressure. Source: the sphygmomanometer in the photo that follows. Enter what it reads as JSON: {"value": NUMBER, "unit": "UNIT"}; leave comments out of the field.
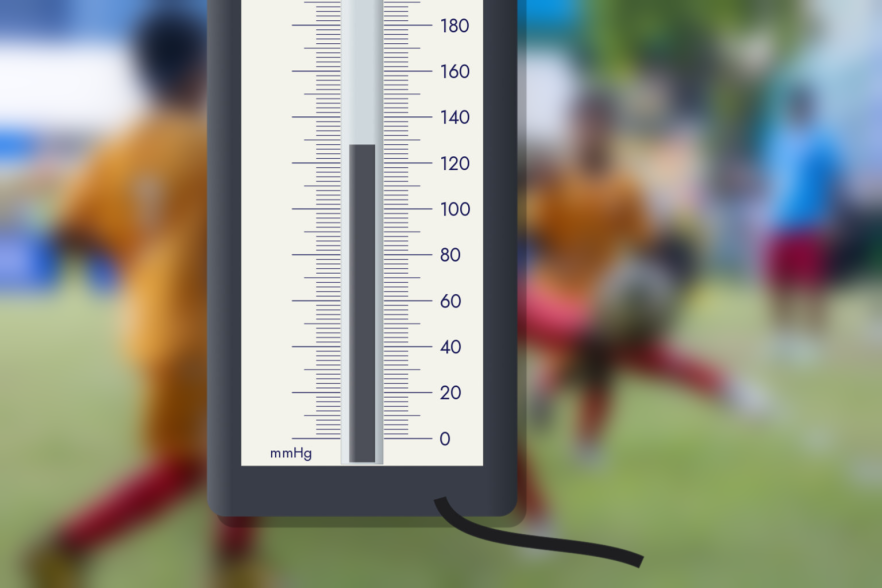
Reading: {"value": 128, "unit": "mmHg"}
